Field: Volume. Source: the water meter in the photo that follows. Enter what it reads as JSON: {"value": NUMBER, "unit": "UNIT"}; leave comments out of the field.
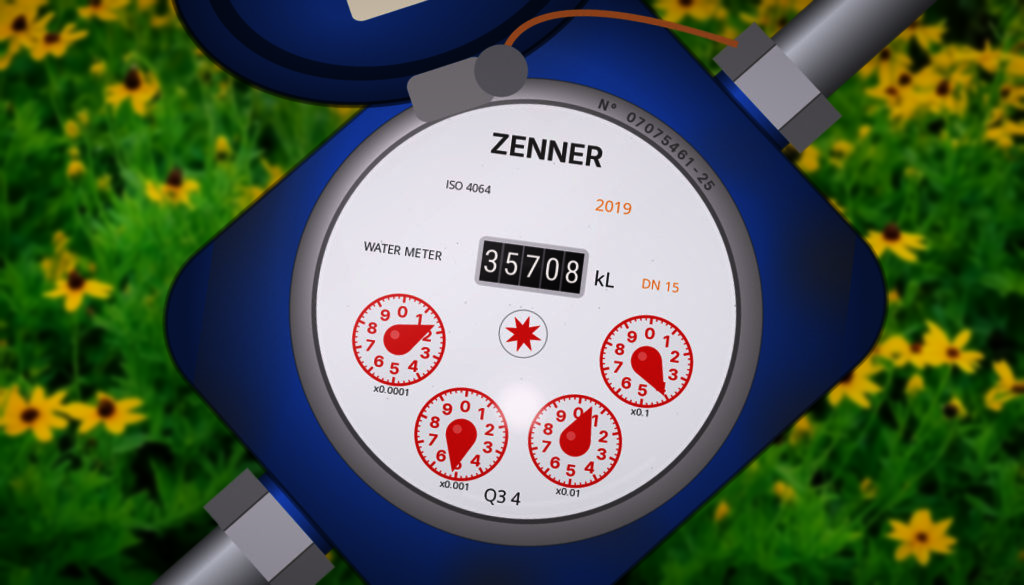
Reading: {"value": 35708.4051, "unit": "kL"}
